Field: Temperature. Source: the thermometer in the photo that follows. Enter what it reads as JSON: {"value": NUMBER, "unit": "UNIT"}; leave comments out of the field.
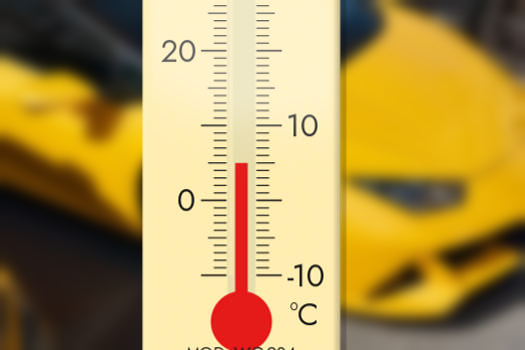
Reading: {"value": 5, "unit": "°C"}
